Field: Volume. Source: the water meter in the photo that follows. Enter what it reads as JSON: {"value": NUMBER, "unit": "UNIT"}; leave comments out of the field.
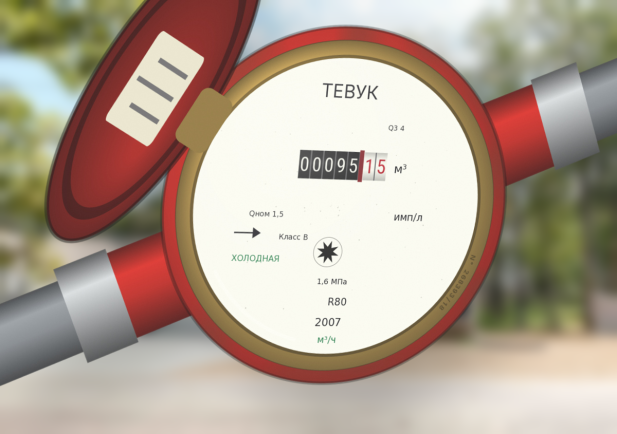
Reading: {"value": 95.15, "unit": "m³"}
